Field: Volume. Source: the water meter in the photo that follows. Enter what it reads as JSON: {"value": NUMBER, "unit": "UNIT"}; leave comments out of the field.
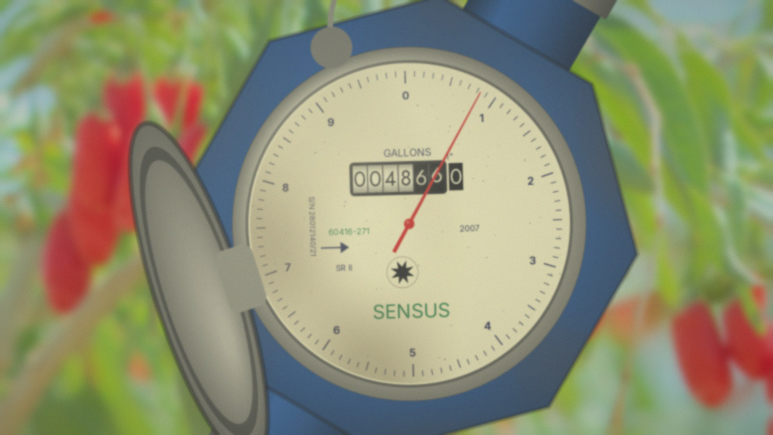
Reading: {"value": 48660.8, "unit": "gal"}
